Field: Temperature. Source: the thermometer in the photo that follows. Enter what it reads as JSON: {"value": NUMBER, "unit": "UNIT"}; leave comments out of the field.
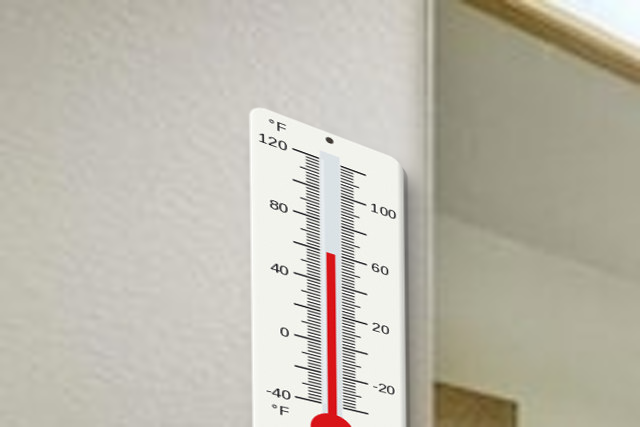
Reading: {"value": 60, "unit": "°F"}
